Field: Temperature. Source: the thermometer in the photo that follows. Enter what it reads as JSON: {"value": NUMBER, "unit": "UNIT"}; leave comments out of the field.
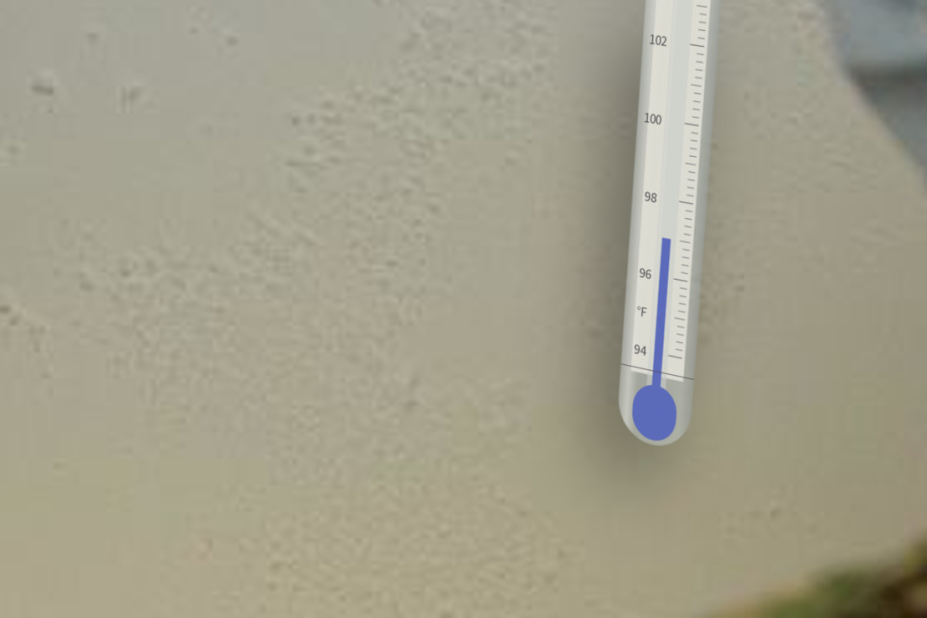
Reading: {"value": 97, "unit": "°F"}
